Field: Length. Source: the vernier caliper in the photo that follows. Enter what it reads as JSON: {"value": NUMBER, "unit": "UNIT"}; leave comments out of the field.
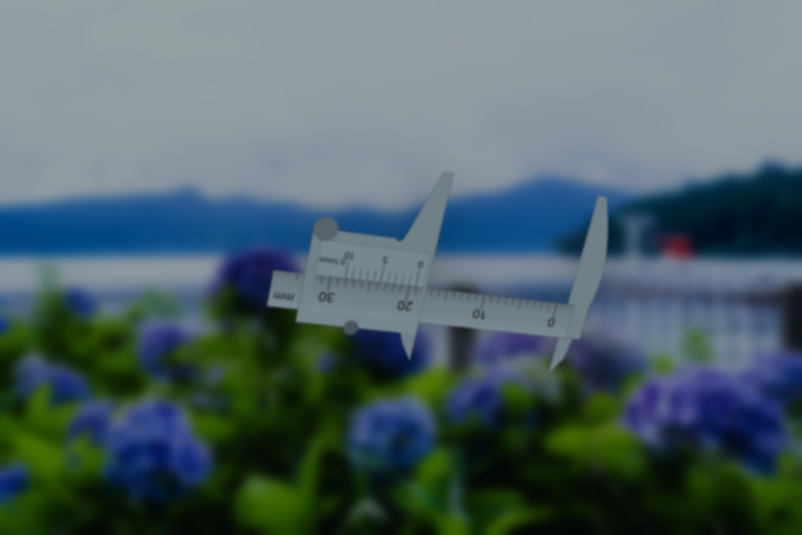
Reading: {"value": 19.2, "unit": "mm"}
